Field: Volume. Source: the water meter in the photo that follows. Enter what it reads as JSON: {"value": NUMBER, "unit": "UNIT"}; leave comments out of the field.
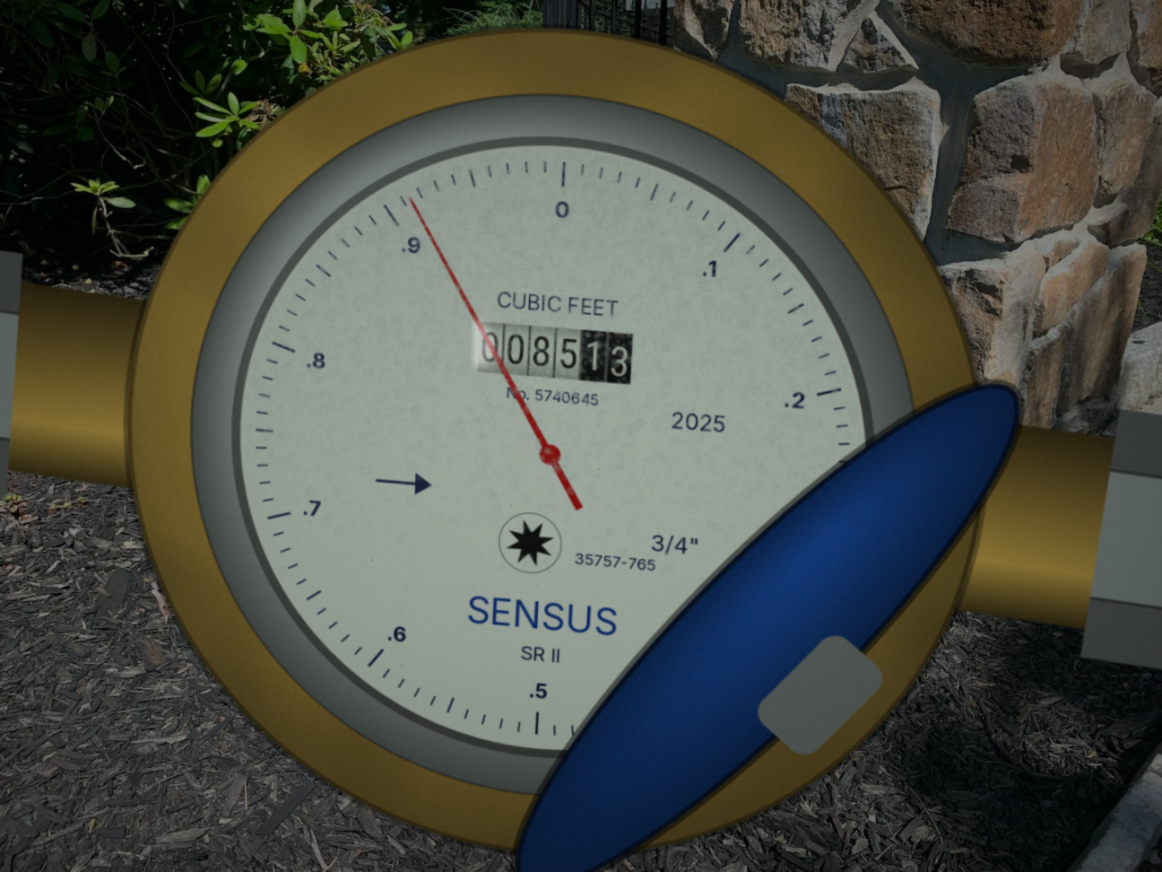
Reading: {"value": 8512.91, "unit": "ft³"}
